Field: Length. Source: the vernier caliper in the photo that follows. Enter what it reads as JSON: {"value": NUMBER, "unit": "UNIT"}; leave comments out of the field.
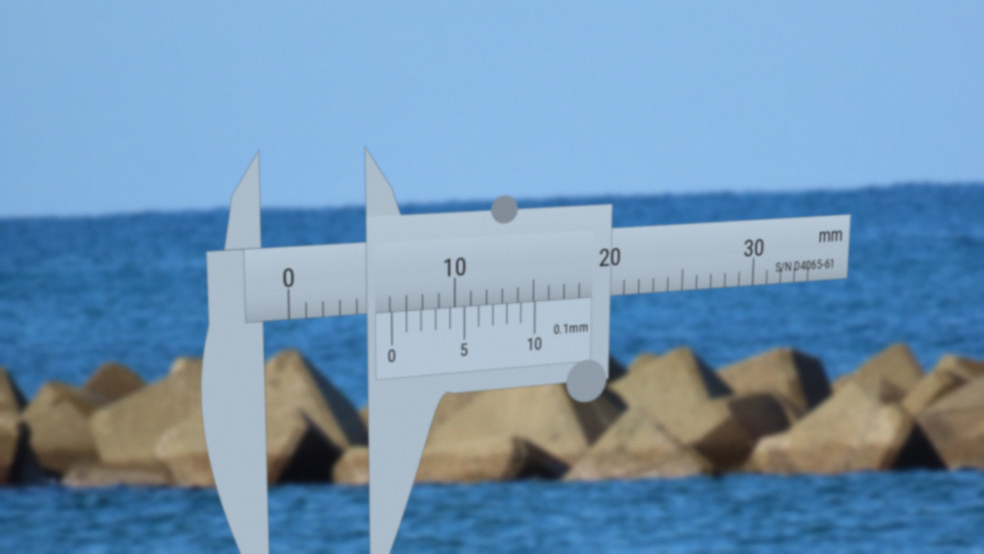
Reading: {"value": 6.1, "unit": "mm"}
